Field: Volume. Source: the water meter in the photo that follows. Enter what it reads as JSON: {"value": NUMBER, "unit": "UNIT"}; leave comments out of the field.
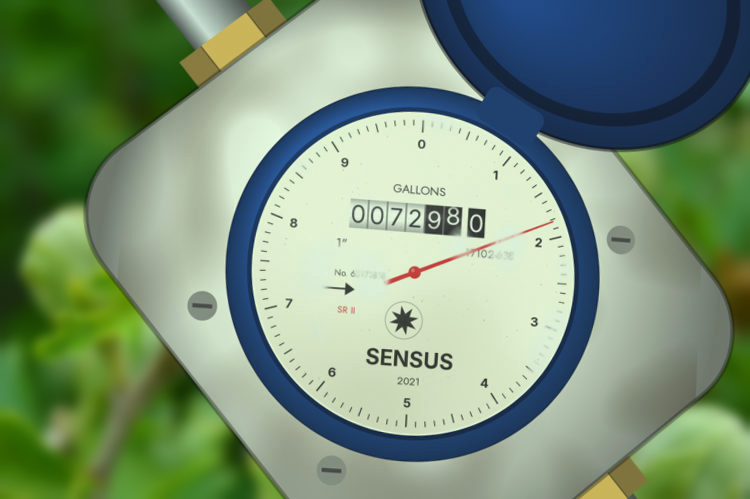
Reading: {"value": 72981.8, "unit": "gal"}
